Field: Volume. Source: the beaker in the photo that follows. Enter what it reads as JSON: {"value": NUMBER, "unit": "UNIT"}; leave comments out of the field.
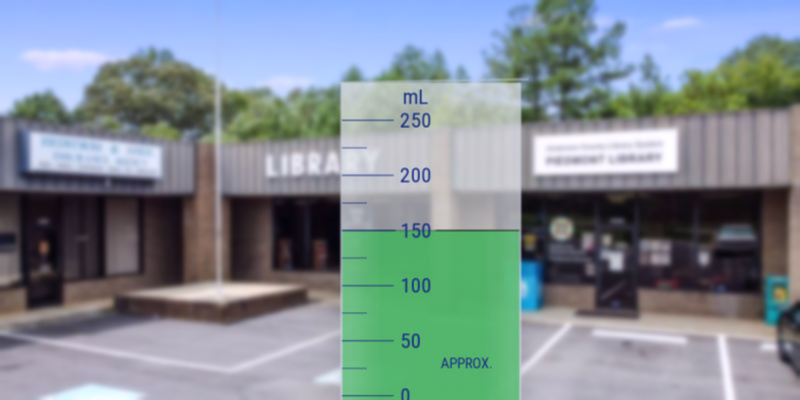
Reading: {"value": 150, "unit": "mL"}
